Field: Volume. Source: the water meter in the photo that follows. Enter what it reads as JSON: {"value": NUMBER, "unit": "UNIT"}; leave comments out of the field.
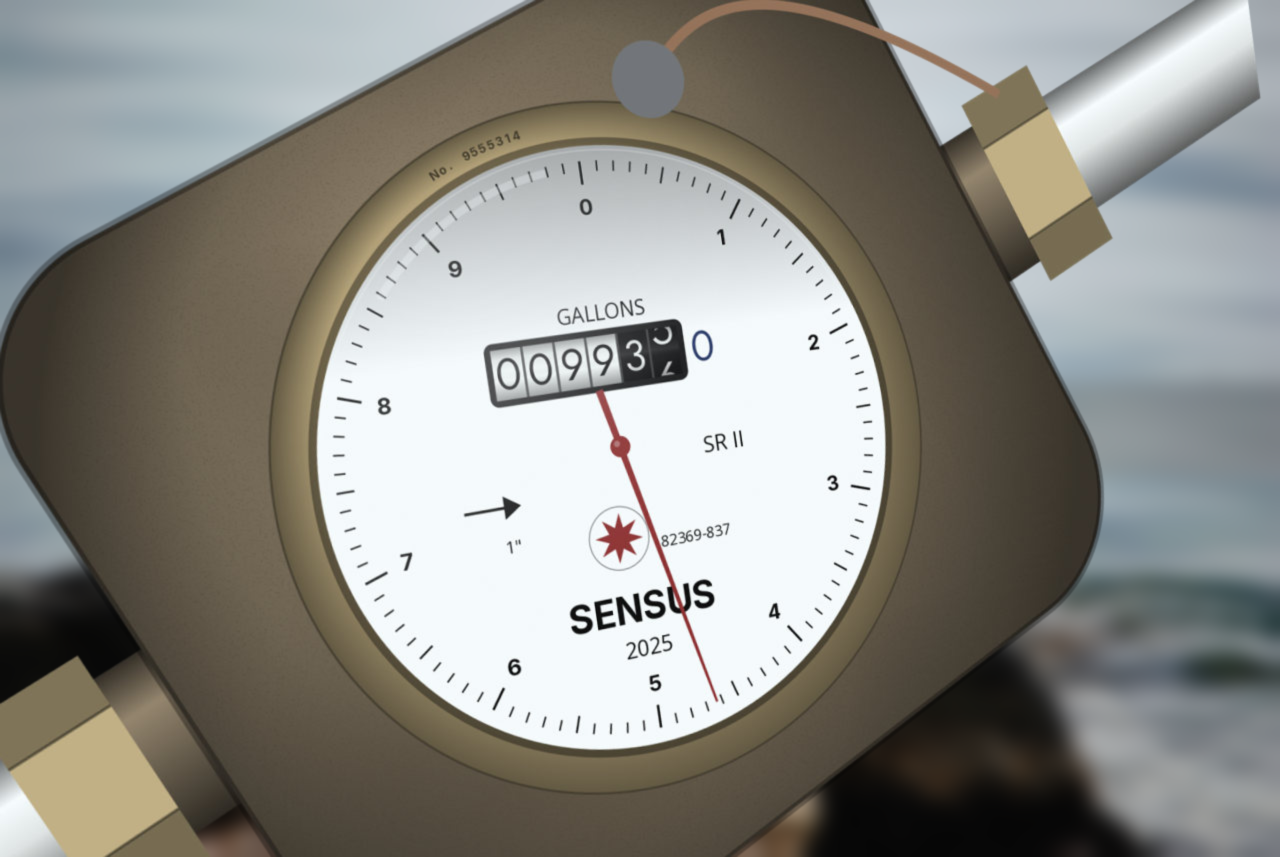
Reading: {"value": 99354.6, "unit": "gal"}
